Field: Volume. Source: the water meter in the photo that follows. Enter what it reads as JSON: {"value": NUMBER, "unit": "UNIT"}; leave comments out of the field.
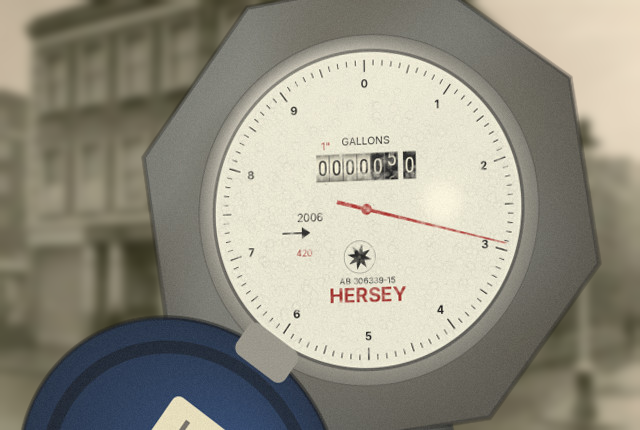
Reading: {"value": 52.9, "unit": "gal"}
